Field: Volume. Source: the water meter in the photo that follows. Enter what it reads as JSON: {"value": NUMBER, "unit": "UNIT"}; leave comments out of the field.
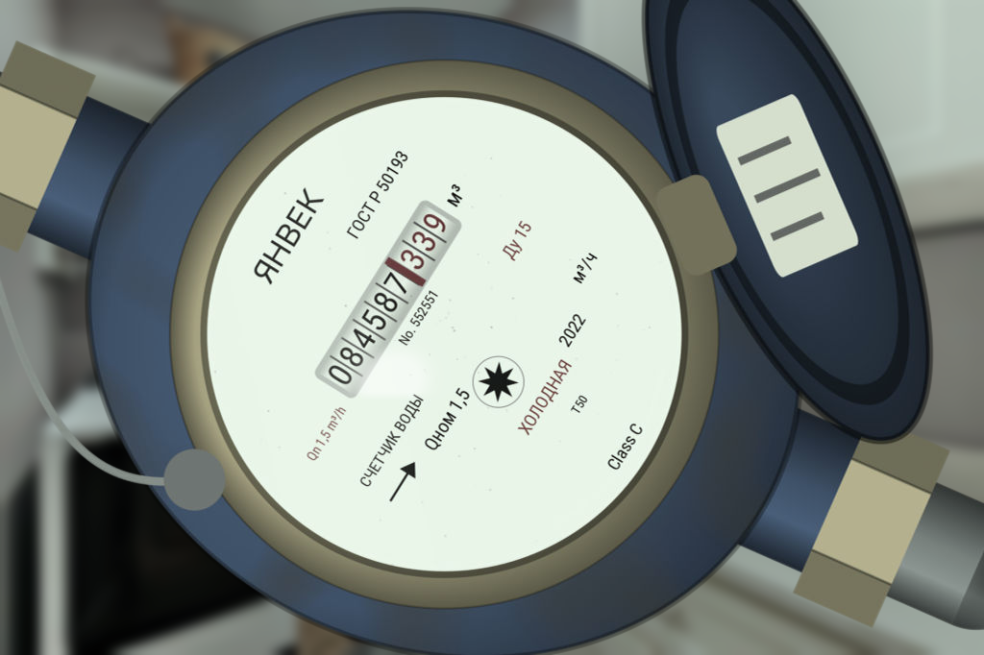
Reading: {"value": 84587.339, "unit": "m³"}
